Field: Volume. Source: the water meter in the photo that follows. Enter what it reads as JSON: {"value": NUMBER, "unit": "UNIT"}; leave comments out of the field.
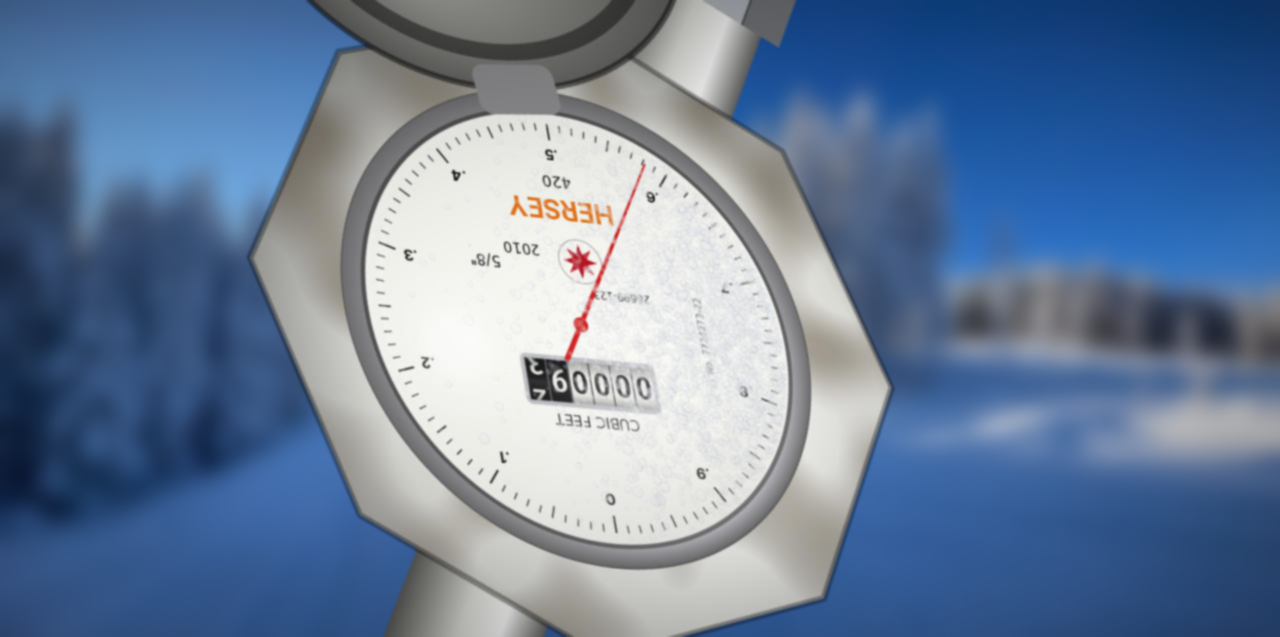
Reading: {"value": 92.58, "unit": "ft³"}
